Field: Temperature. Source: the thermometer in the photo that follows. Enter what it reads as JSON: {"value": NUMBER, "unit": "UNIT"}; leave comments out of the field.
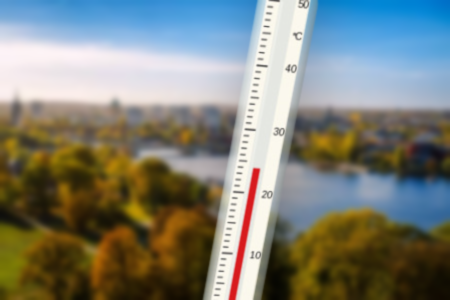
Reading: {"value": 24, "unit": "°C"}
